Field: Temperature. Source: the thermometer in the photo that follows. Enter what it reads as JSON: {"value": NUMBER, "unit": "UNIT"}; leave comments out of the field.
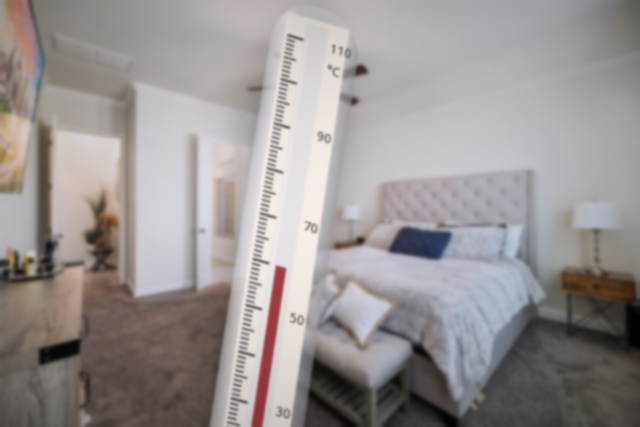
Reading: {"value": 60, "unit": "°C"}
